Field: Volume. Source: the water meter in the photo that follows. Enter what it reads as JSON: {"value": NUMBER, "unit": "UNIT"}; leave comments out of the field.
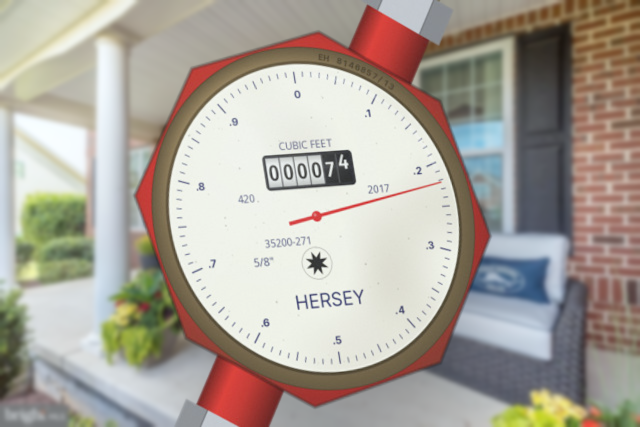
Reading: {"value": 74.22, "unit": "ft³"}
